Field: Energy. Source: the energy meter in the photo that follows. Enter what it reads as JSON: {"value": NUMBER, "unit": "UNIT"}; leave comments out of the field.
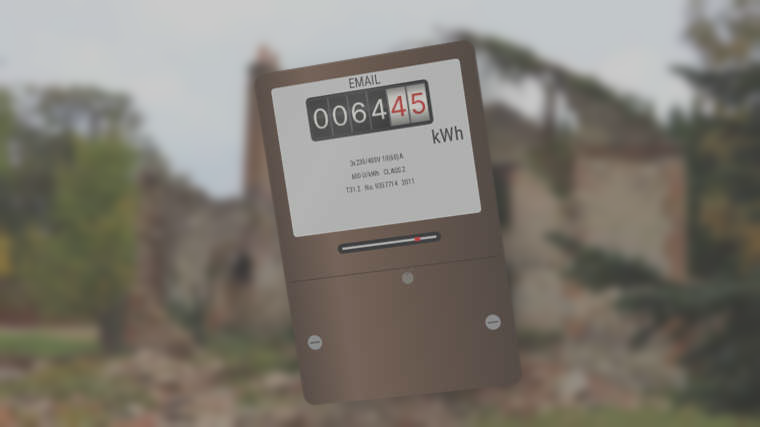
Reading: {"value": 64.45, "unit": "kWh"}
